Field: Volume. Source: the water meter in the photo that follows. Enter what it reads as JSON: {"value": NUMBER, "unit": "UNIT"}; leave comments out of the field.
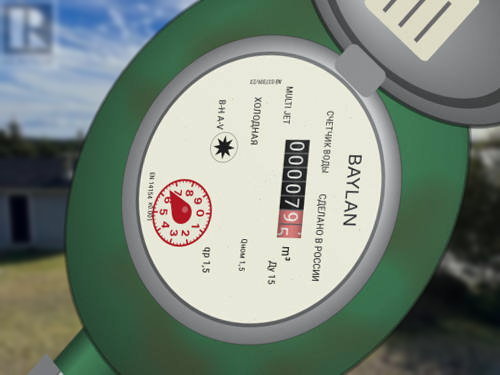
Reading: {"value": 7.946, "unit": "m³"}
